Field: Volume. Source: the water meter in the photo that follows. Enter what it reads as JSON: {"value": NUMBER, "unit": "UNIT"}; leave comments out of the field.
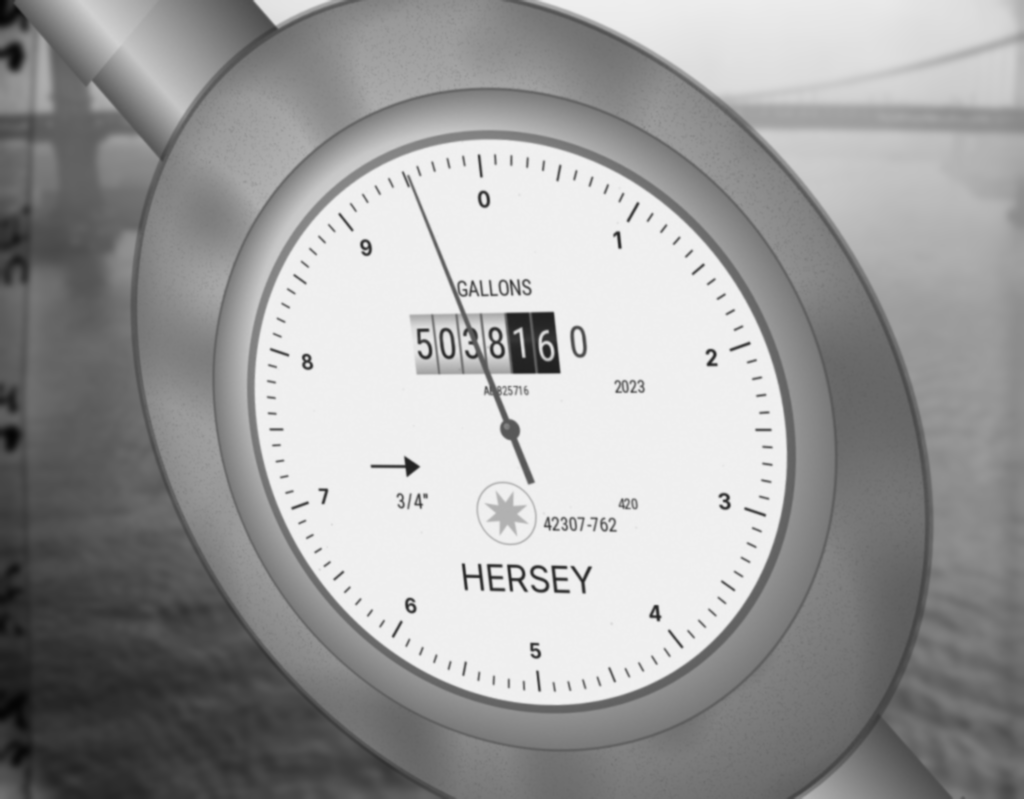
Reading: {"value": 5038159.5, "unit": "gal"}
